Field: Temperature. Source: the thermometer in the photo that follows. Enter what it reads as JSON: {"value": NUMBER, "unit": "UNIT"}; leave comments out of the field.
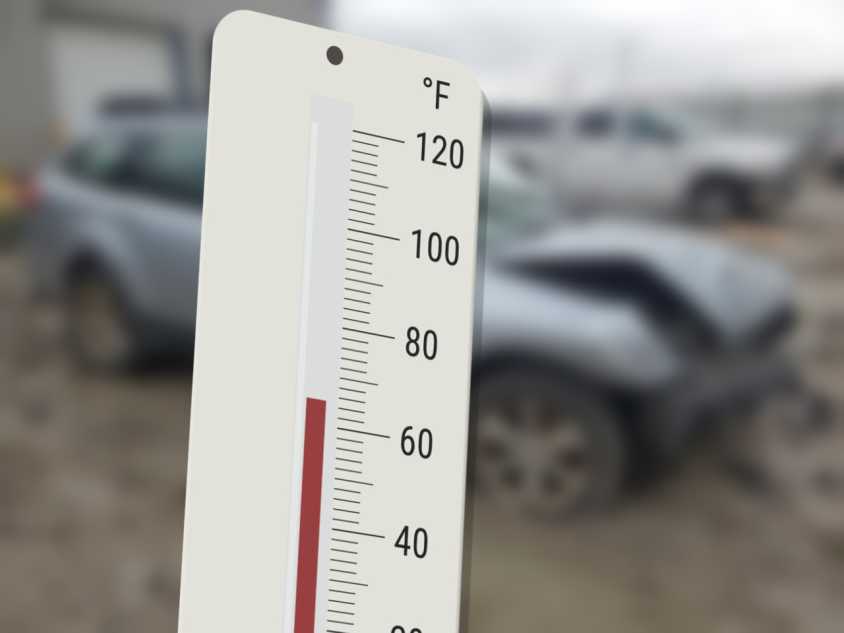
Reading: {"value": 65, "unit": "°F"}
